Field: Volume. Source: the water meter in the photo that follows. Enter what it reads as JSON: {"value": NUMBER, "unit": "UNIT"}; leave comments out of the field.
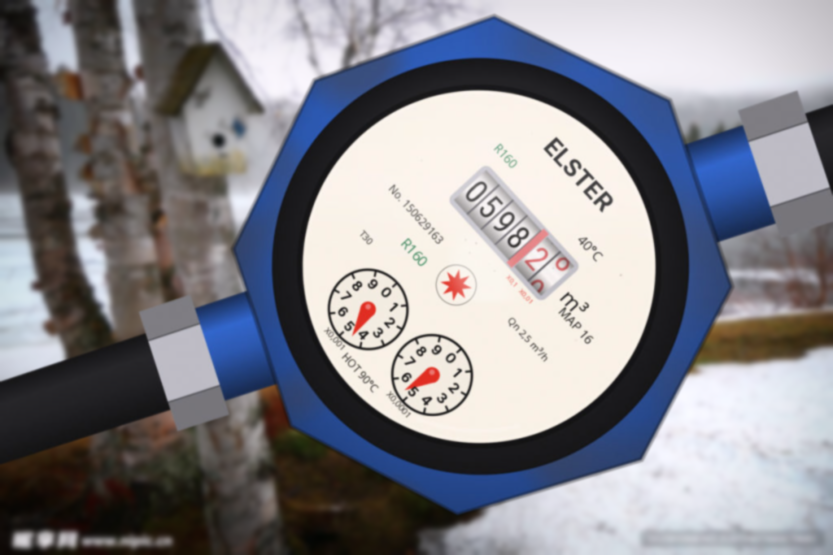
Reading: {"value": 598.2845, "unit": "m³"}
